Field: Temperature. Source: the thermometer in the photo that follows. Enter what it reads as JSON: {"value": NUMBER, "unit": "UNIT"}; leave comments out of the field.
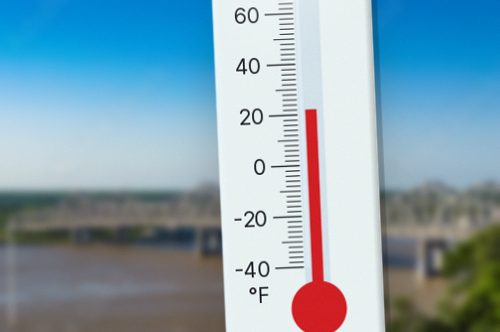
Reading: {"value": 22, "unit": "°F"}
